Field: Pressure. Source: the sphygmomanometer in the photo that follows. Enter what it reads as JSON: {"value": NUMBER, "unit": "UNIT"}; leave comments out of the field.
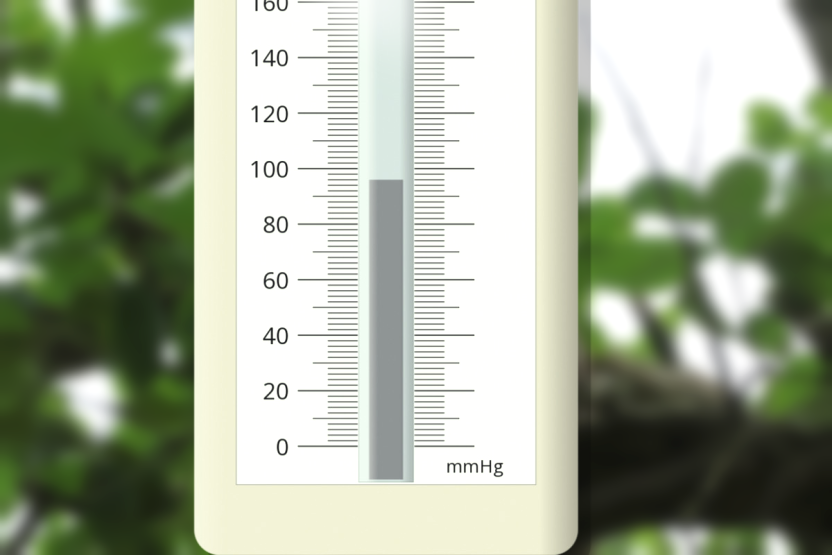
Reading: {"value": 96, "unit": "mmHg"}
